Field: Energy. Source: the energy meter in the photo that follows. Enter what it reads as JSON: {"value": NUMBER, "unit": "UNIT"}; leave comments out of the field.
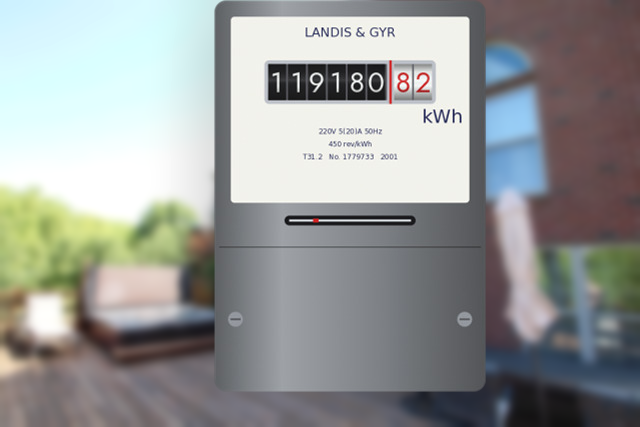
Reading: {"value": 119180.82, "unit": "kWh"}
